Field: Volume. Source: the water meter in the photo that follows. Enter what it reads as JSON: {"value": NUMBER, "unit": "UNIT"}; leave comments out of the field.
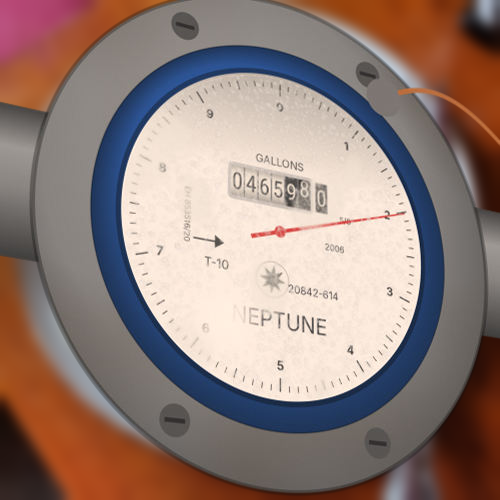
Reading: {"value": 465982.0, "unit": "gal"}
